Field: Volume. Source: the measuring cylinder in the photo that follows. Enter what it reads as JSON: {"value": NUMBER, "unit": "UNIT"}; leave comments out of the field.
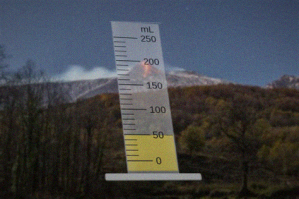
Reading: {"value": 50, "unit": "mL"}
